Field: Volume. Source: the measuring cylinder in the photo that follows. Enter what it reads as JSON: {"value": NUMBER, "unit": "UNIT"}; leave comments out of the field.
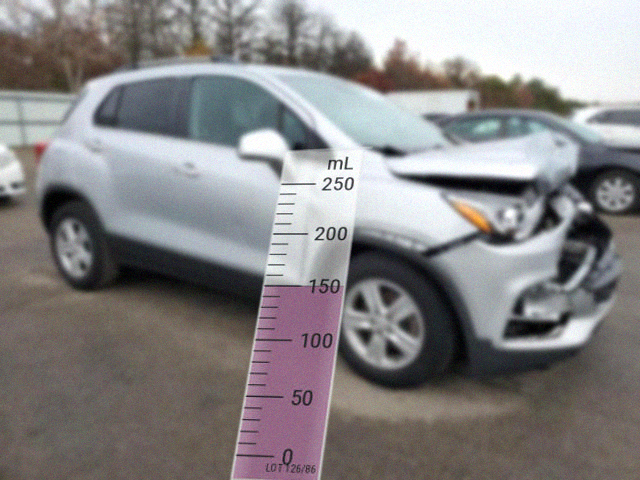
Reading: {"value": 150, "unit": "mL"}
